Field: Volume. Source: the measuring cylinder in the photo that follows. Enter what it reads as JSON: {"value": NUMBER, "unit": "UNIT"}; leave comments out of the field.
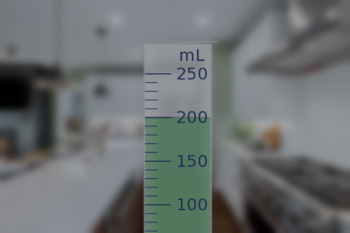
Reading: {"value": 200, "unit": "mL"}
